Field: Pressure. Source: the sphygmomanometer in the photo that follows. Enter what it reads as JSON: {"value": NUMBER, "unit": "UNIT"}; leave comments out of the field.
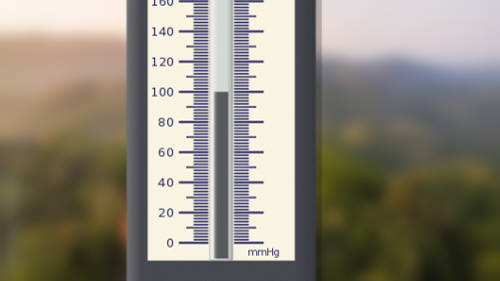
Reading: {"value": 100, "unit": "mmHg"}
